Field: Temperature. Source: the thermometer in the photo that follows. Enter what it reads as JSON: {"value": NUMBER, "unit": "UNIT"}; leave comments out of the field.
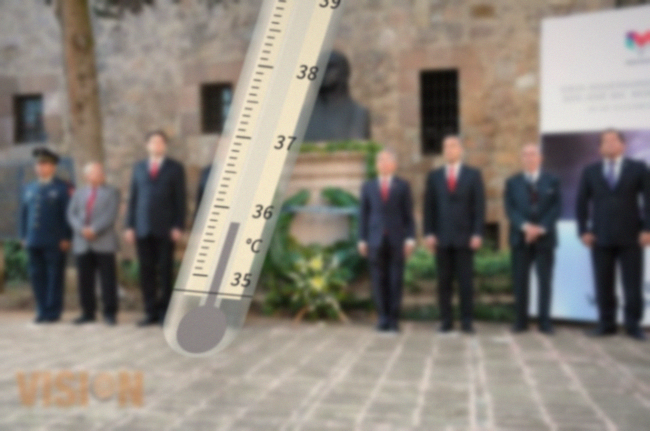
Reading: {"value": 35.8, "unit": "°C"}
